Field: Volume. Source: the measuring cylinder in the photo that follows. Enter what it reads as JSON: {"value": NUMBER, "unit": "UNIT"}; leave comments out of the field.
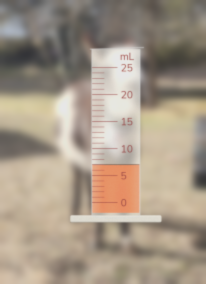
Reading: {"value": 7, "unit": "mL"}
